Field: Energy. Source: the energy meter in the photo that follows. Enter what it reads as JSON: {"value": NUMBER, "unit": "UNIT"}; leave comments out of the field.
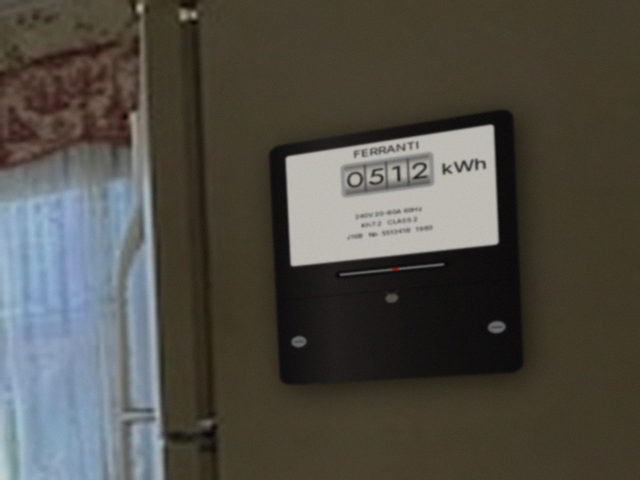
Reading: {"value": 512, "unit": "kWh"}
